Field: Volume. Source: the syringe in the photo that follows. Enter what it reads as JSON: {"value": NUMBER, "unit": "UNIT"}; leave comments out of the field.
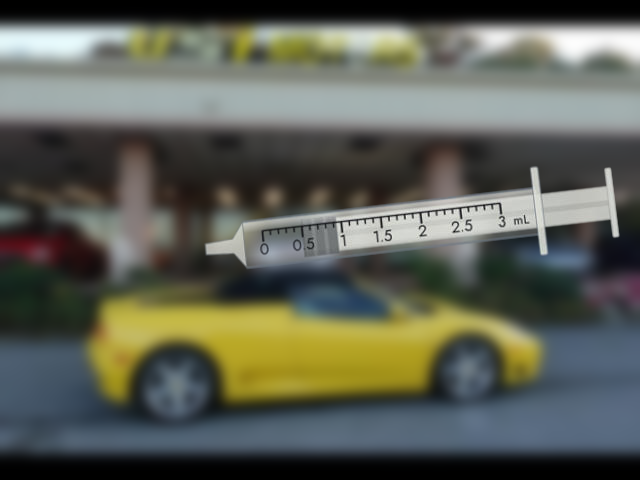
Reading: {"value": 0.5, "unit": "mL"}
